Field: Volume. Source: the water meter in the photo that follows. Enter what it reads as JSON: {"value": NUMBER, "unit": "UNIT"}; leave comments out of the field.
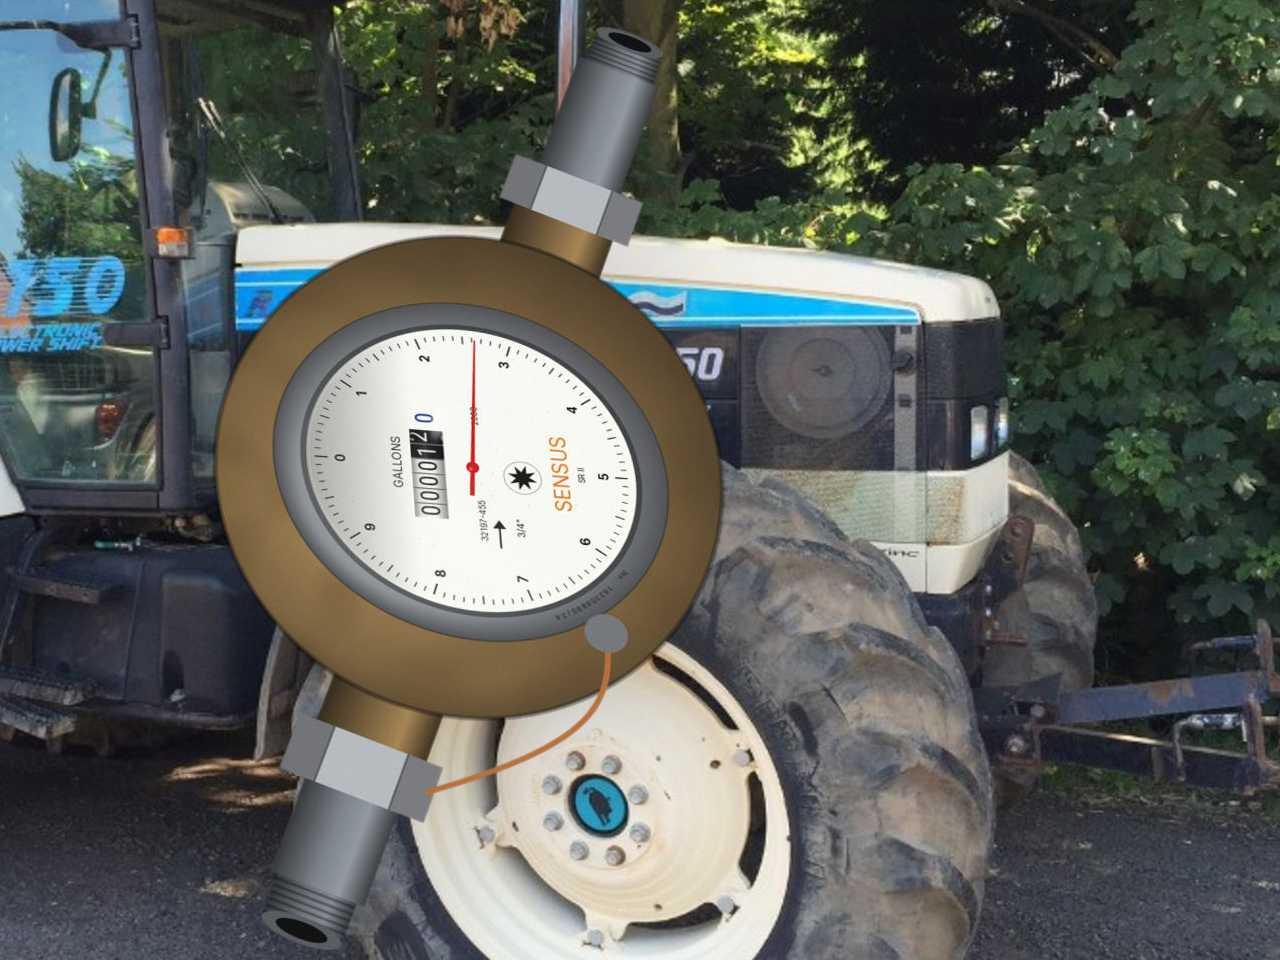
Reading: {"value": 122.6, "unit": "gal"}
